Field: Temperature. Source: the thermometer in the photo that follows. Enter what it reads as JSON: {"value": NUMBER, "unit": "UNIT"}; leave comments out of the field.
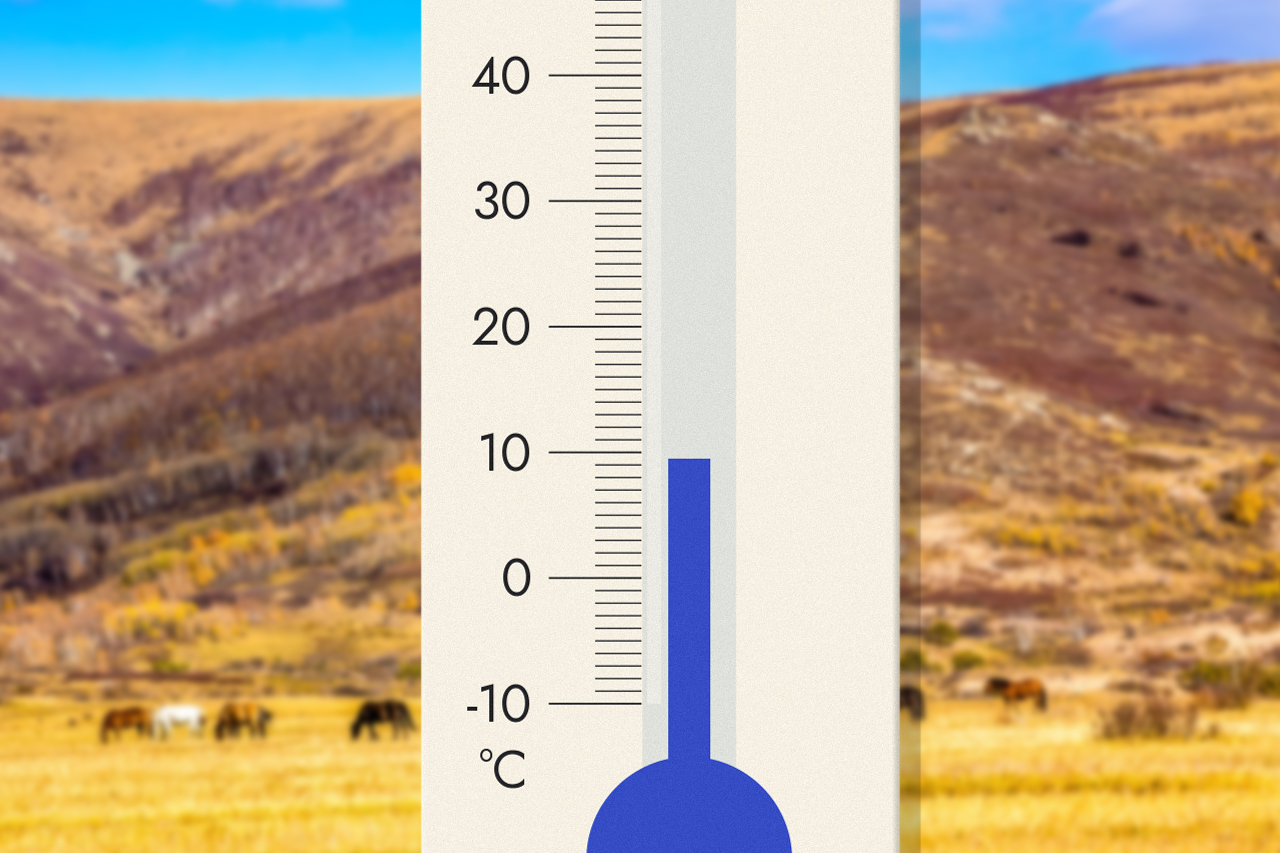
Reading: {"value": 9.5, "unit": "°C"}
